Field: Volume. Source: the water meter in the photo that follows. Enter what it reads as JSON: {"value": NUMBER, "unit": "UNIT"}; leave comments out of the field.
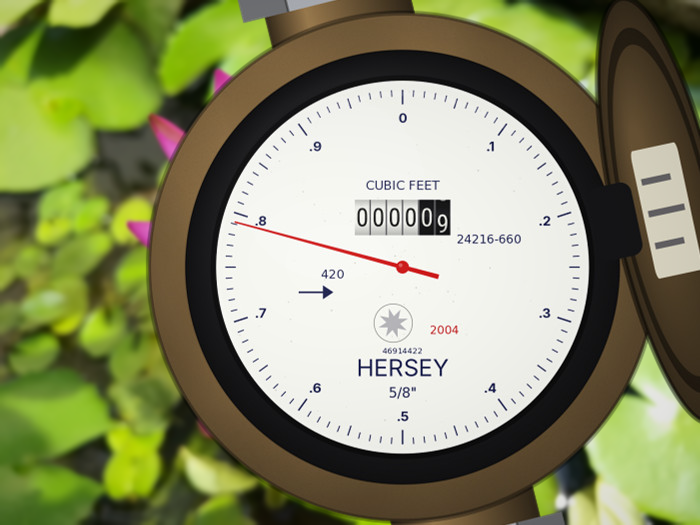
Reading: {"value": 8.79, "unit": "ft³"}
